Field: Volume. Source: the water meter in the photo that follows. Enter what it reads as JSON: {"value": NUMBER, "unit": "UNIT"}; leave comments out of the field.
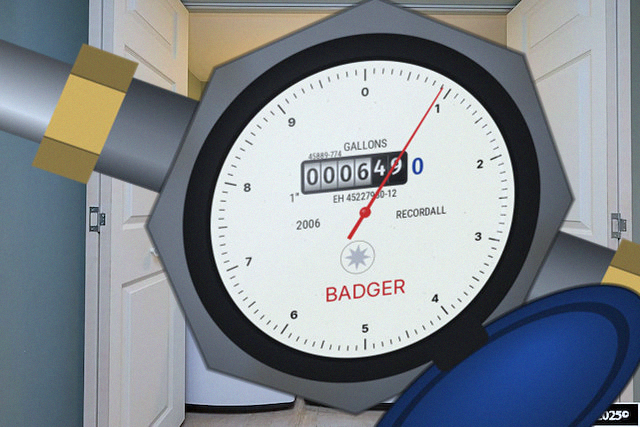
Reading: {"value": 6490.9, "unit": "gal"}
